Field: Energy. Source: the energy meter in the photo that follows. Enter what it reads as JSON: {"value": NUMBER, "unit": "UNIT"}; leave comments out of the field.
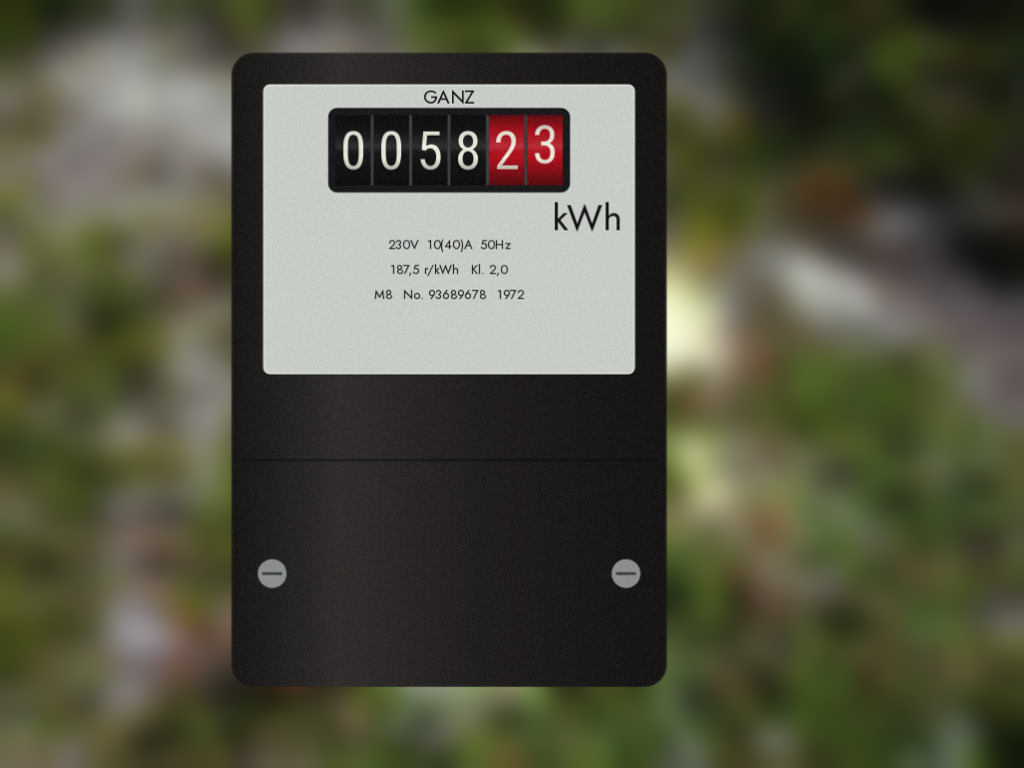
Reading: {"value": 58.23, "unit": "kWh"}
